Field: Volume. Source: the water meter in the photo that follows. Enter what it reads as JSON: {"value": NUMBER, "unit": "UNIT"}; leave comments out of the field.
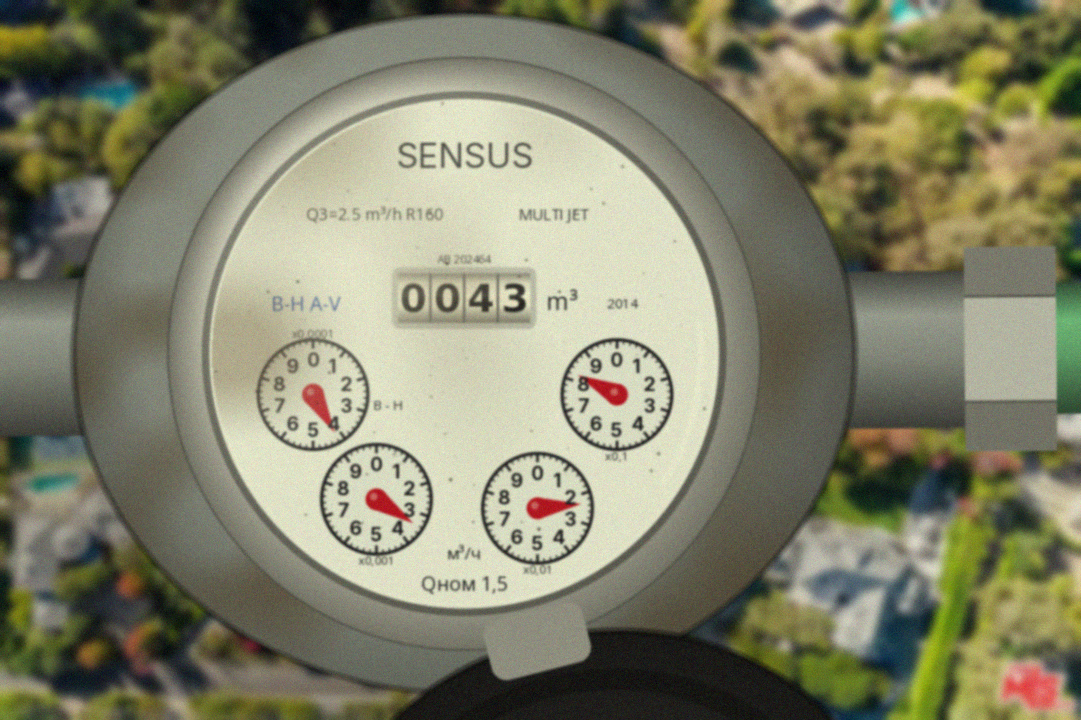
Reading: {"value": 43.8234, "unit": "m³"}
